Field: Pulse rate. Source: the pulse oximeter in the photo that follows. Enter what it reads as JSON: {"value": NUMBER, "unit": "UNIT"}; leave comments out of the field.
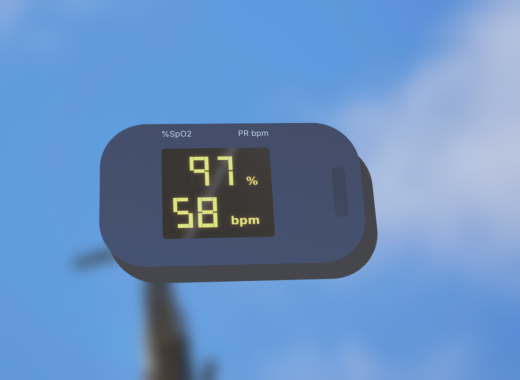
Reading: {"value": 58, "unit": "bpm"}
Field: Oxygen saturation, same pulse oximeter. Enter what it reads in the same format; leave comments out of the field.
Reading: {"value": 97, "unit": "%"}
